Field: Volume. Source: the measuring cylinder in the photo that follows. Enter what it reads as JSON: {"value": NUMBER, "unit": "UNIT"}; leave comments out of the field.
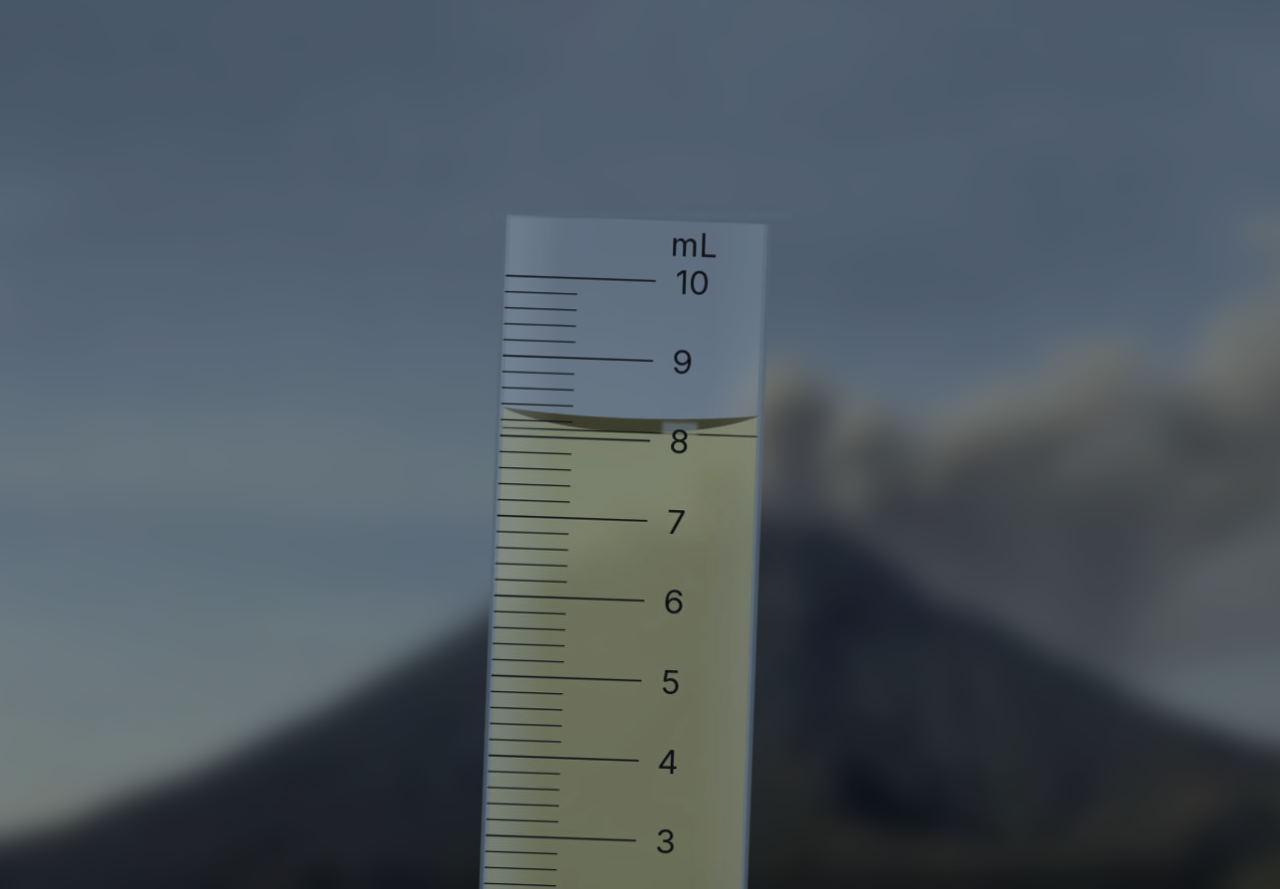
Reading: {"value": 8.1, "unit": "mL"}
